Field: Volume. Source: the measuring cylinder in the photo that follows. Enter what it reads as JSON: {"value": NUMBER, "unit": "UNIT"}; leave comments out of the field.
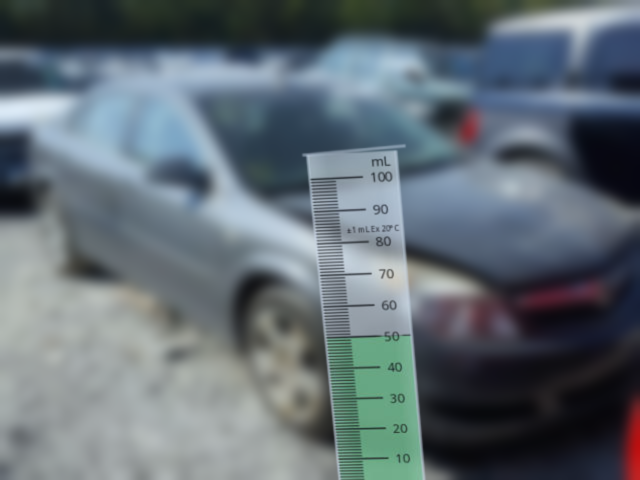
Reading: {"value": 50, "unit": "mL"}
